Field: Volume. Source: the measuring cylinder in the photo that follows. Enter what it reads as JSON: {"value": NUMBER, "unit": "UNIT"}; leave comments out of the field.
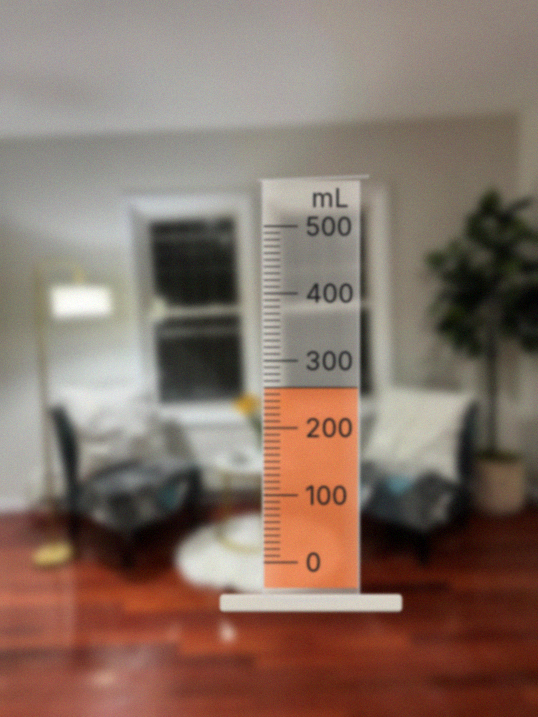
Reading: {"value": 260, "unit": "mL"}
